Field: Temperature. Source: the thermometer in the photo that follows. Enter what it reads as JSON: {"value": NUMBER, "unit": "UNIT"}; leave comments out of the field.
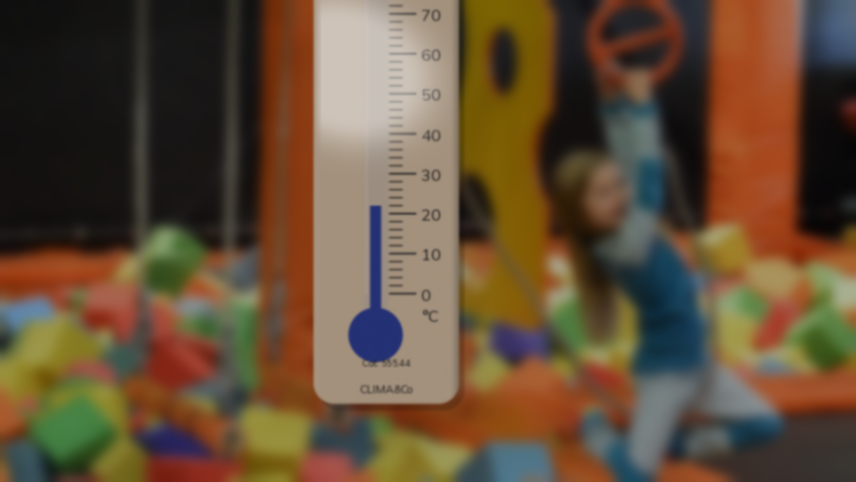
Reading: {"value": 22, "unit": "°C"}
